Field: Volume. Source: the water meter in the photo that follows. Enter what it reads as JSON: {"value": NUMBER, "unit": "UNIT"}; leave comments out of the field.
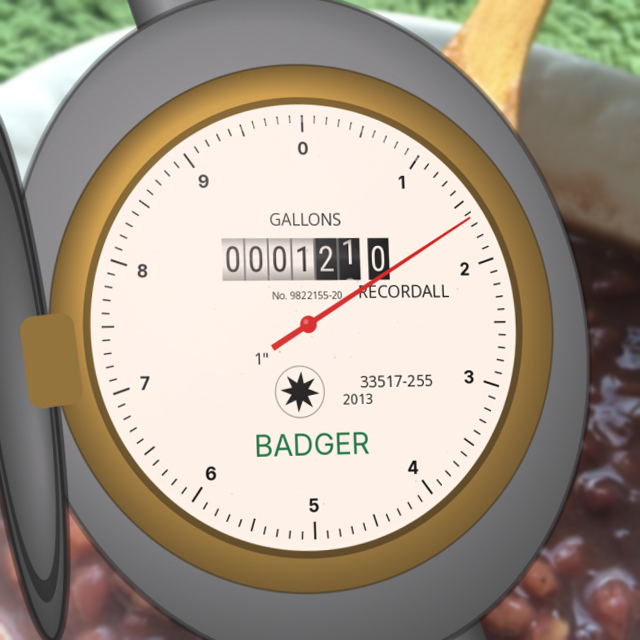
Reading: {"value": 1211.6, "unit": "gal"}
